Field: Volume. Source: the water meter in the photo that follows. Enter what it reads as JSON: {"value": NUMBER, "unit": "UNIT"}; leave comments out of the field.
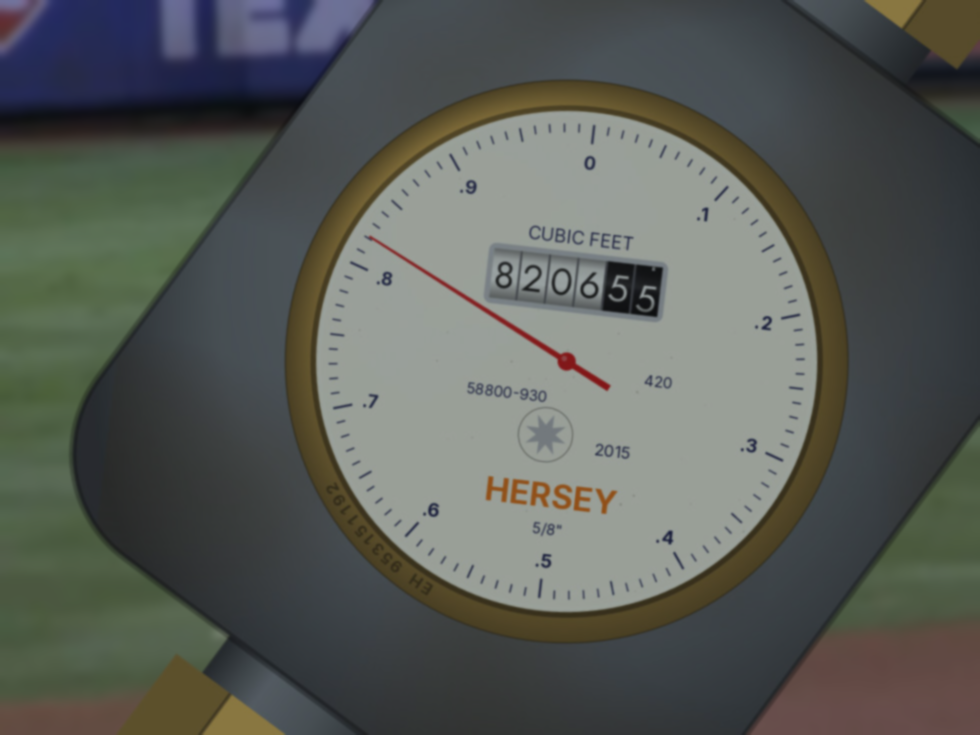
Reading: {"value": 820654.82, "unit": "ft³"}
